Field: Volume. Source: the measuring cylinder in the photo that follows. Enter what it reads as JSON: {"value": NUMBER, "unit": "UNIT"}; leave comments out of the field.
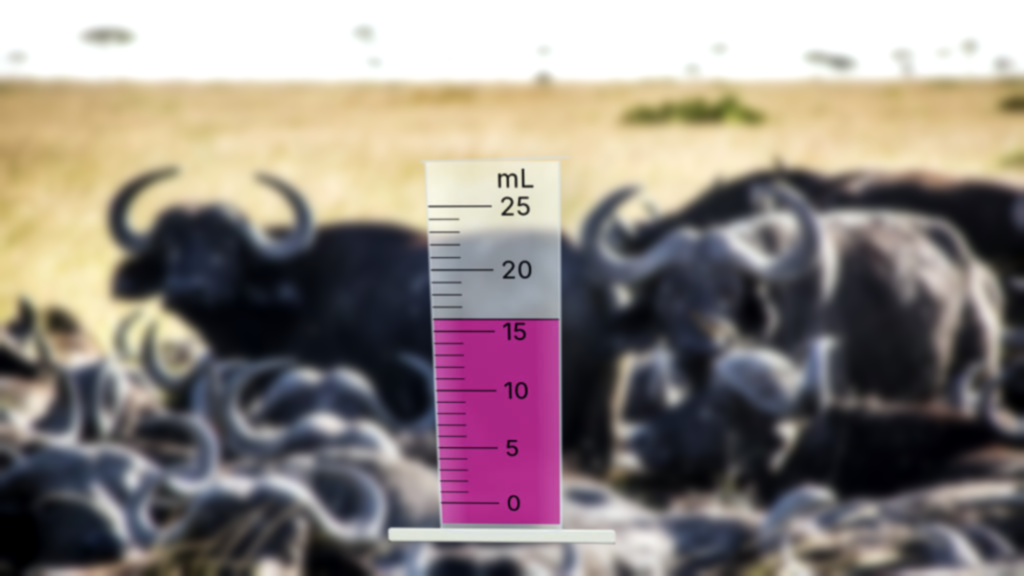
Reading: {"value": 16, "unit": "mL"}
